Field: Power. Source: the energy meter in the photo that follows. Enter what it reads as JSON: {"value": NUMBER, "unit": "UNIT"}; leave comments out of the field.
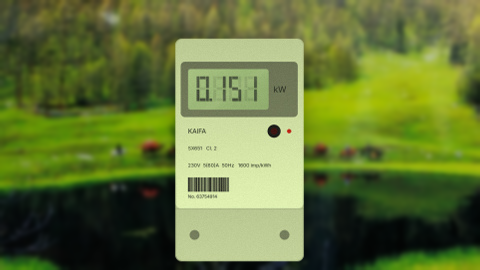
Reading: {"value": 0.151, "unit": "kW"}
